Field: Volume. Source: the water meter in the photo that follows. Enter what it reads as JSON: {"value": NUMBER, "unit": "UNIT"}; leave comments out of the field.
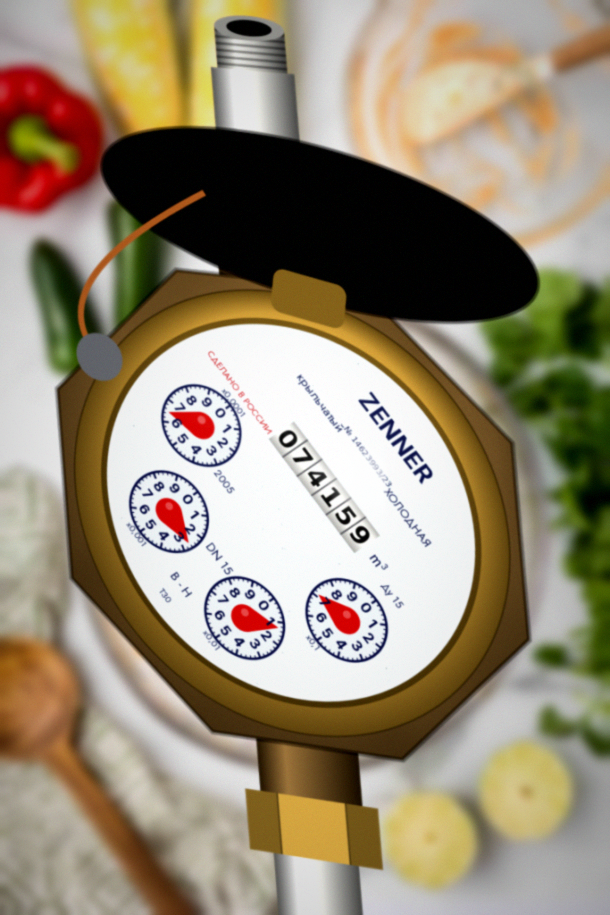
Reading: {"value": 74159.7126, "unit": "m³"}
